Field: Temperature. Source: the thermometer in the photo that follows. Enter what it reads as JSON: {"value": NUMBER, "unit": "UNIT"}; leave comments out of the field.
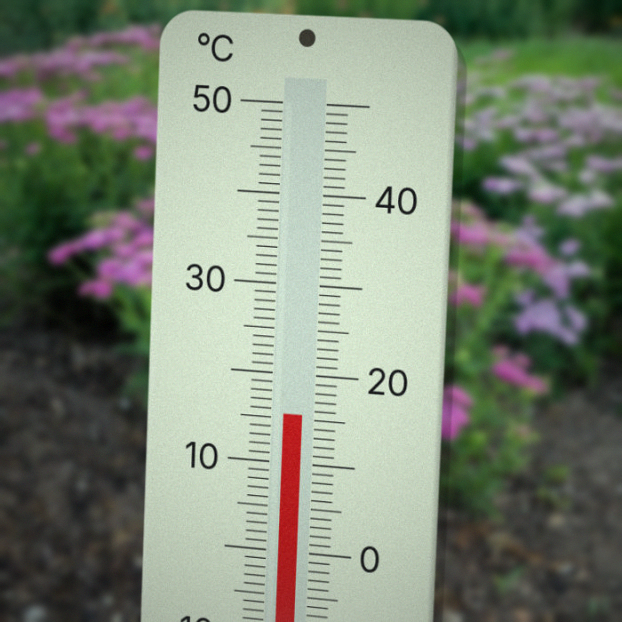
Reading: {"value": 15.5, "unit": "°C"}
